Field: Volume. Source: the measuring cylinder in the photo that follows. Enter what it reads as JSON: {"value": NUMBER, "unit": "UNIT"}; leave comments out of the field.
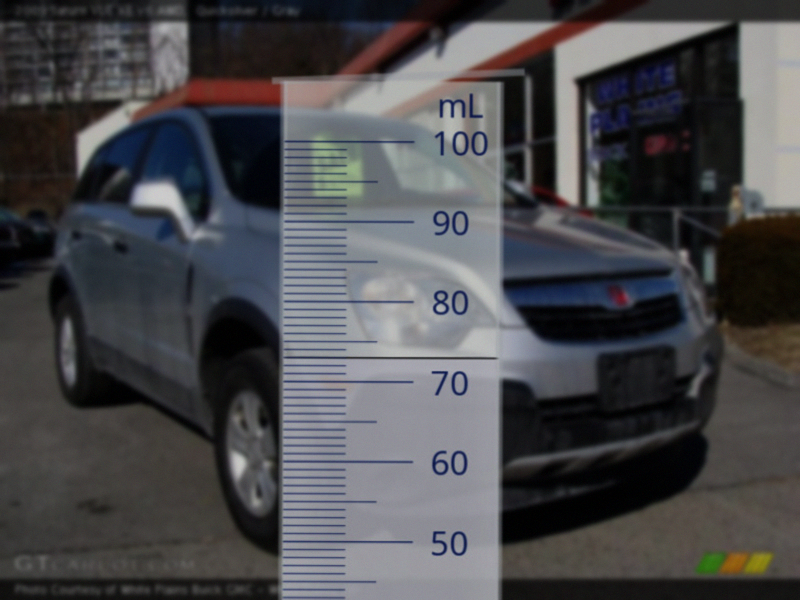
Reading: {"value": 73, "unit": "mL"}
